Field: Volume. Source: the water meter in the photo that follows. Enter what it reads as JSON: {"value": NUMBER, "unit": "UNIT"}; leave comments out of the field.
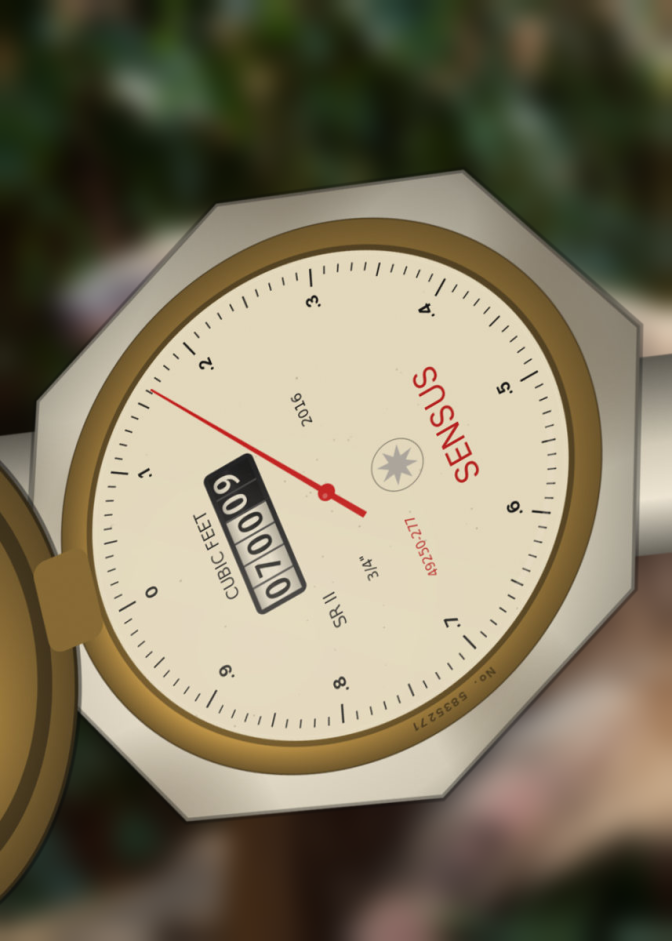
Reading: {"value": 70009.16, "unit": "ft³"}
